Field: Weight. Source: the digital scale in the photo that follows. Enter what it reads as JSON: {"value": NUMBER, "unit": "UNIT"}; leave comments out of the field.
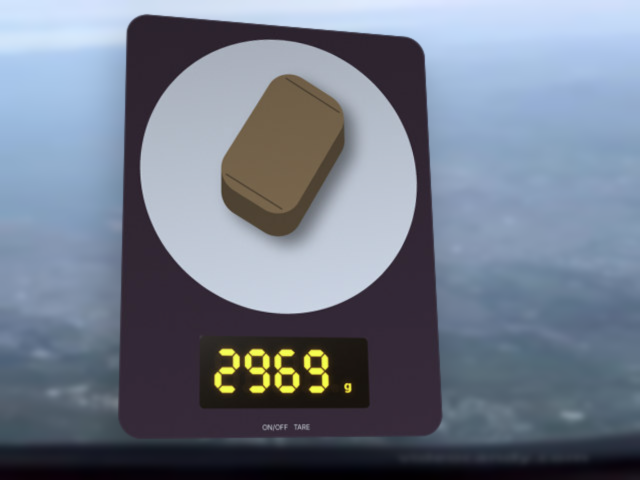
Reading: {"value": 2969, "unit": "g"}
